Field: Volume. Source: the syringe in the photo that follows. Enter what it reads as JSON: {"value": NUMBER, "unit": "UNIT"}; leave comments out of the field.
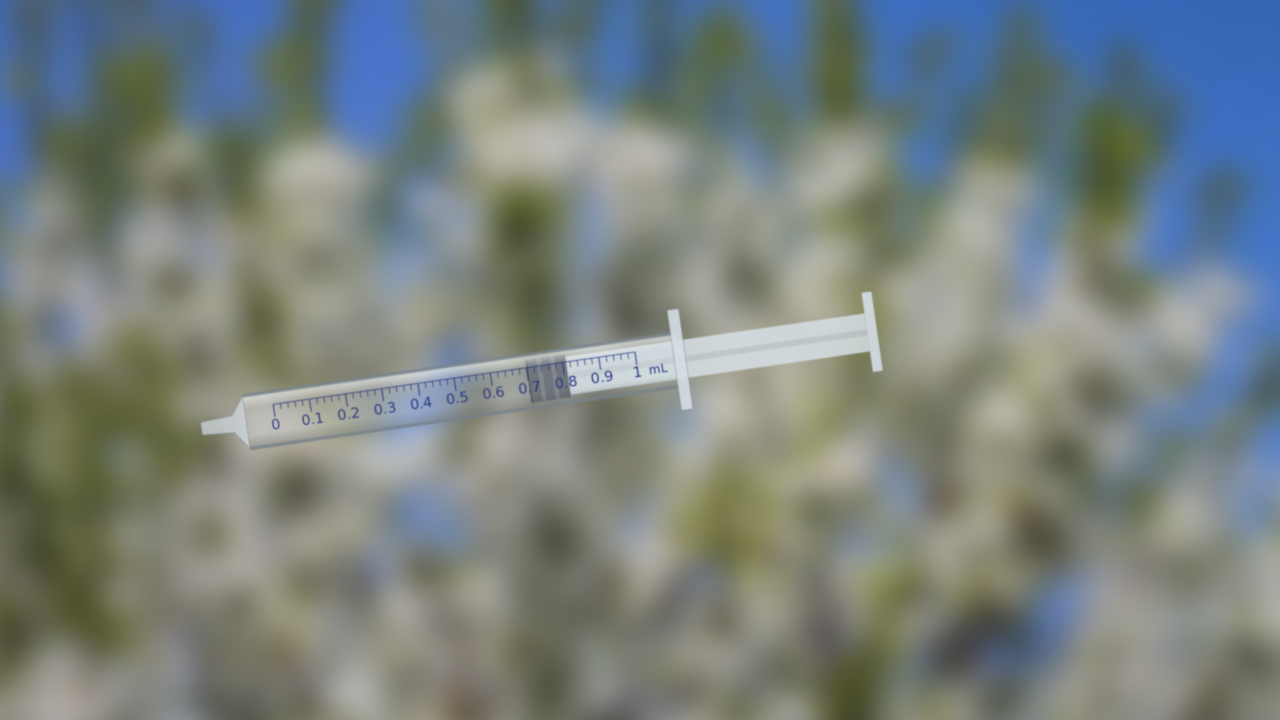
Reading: {"value": 0.7, "unit": "mL"}
